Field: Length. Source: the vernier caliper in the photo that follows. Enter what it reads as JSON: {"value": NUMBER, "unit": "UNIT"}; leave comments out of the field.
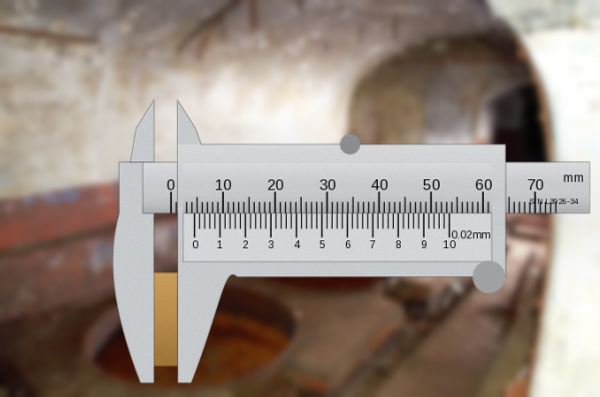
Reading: {"value": 4.5, "unit": "mm"}
